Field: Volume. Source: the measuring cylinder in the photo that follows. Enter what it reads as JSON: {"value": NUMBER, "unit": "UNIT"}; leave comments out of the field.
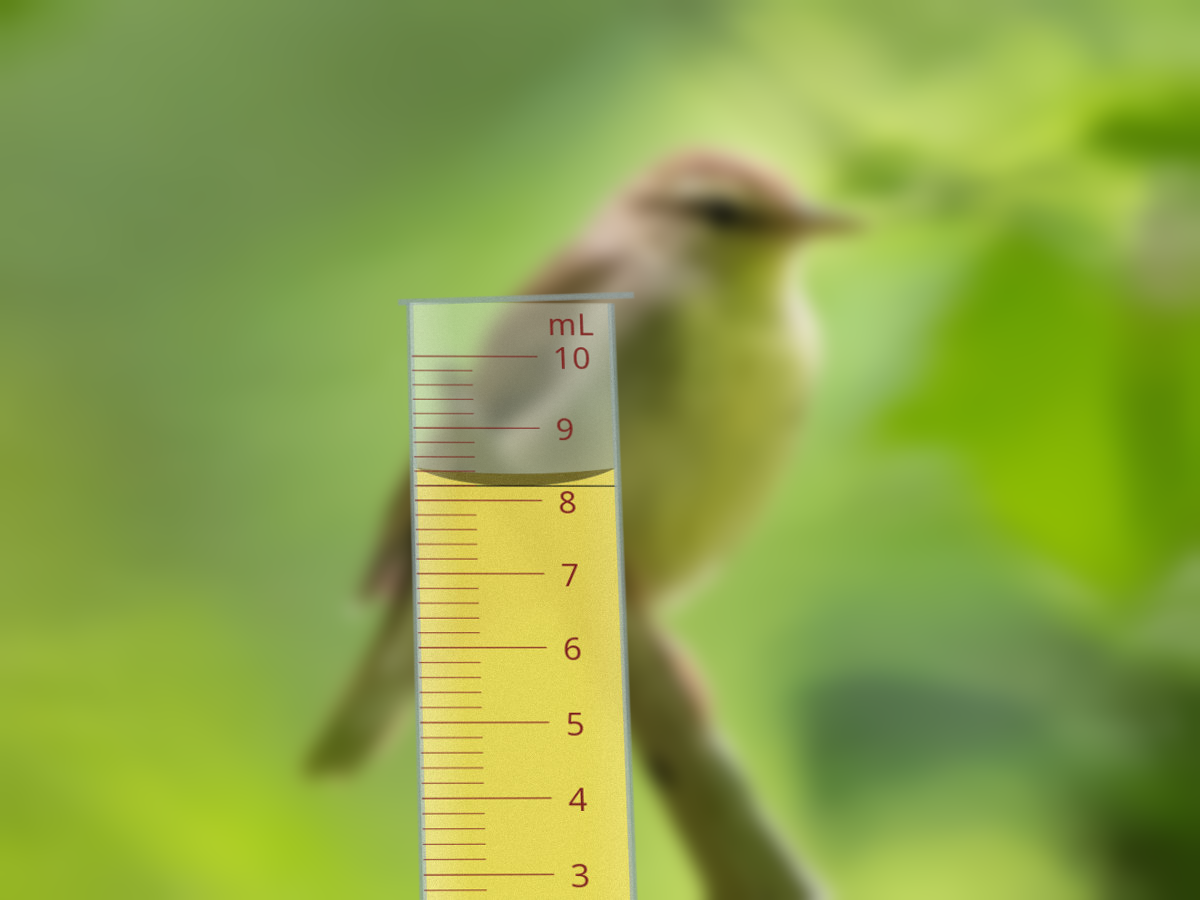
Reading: {"value": 8.2, "unit": "mL"}
